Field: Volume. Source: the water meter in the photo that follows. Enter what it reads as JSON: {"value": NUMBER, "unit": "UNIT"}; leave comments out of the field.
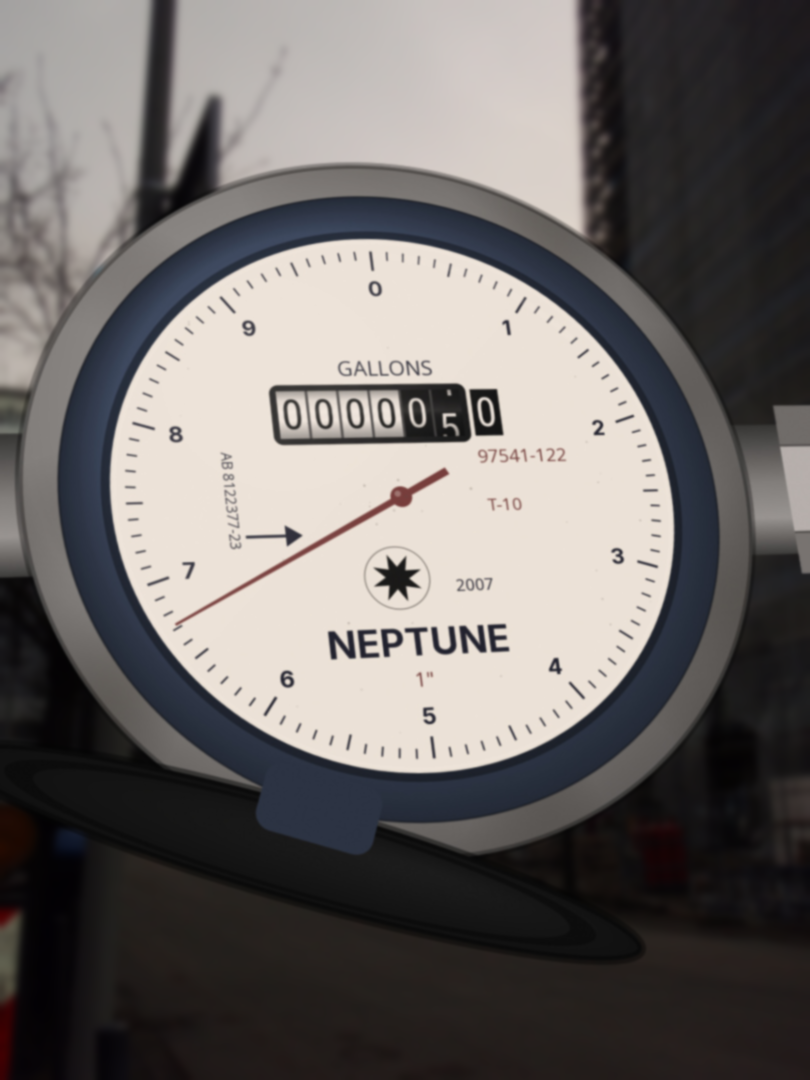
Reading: {"value": 46.7, "unit": "gal"}
